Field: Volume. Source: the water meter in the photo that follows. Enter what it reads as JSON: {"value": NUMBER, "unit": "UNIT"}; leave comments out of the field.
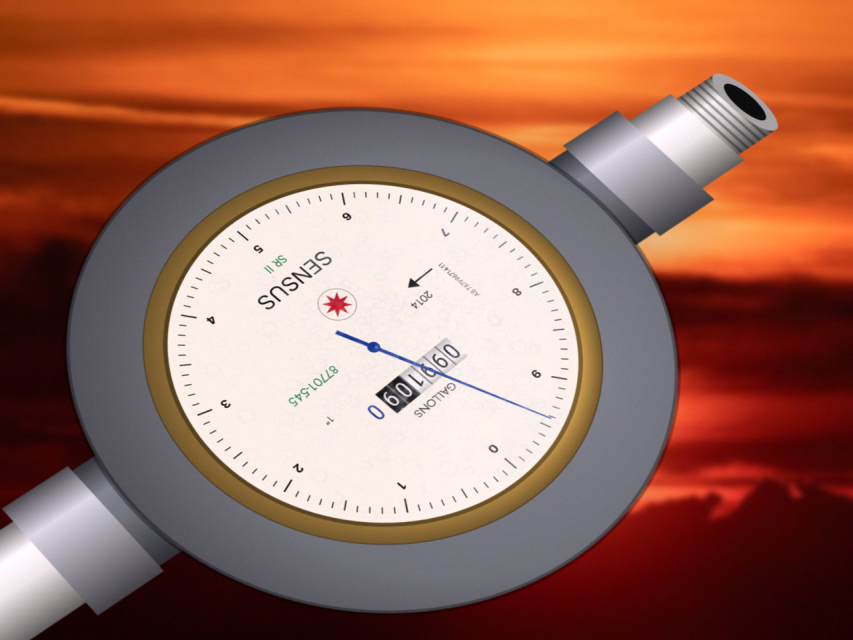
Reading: {"value": 991089.4, "unit": "gal"}
